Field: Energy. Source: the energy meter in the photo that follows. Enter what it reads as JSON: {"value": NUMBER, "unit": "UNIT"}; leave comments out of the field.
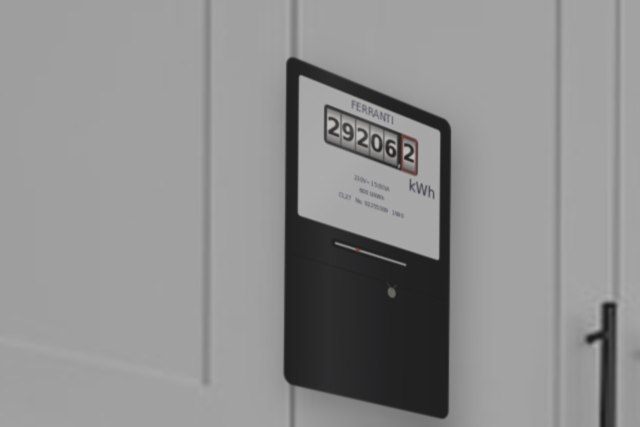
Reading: {"value": 29206.2, "unit": "kWh"}
